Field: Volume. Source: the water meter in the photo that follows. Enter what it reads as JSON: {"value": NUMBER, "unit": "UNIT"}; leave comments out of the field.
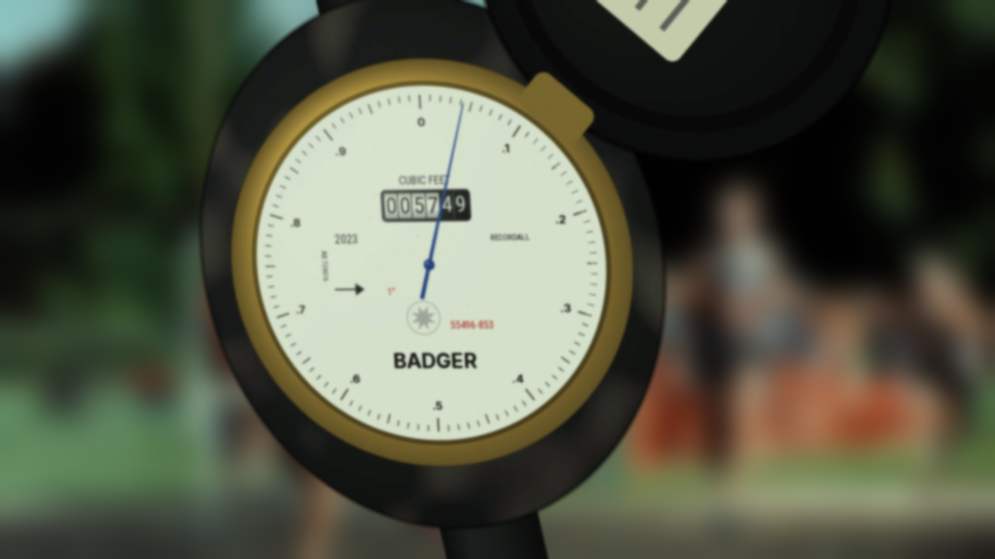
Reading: {"value": 5749.04, "unit": "ft³"}
